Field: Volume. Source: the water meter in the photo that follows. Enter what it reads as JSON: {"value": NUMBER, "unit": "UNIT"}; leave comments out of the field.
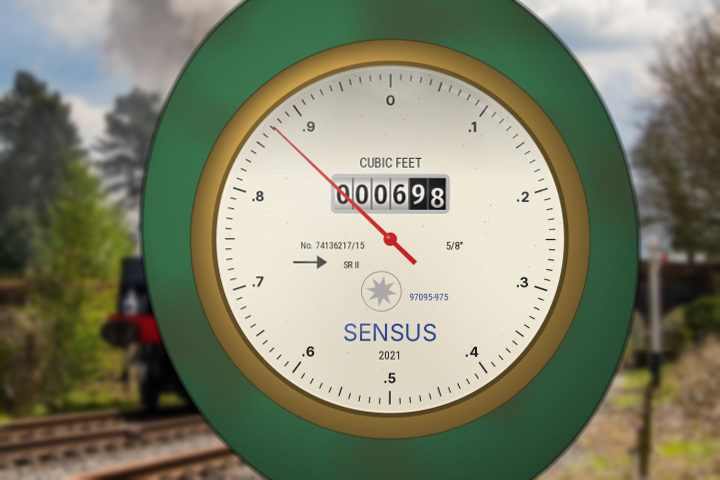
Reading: {"value": 697.87, "unit": "ft³"}
